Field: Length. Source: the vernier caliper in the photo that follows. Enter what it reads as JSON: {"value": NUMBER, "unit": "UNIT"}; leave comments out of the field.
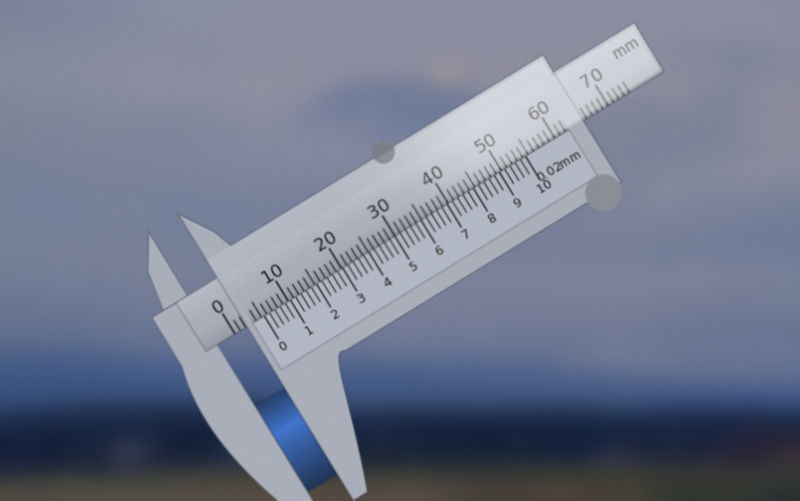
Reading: {"value": 5.5, "unit": "mm"}
